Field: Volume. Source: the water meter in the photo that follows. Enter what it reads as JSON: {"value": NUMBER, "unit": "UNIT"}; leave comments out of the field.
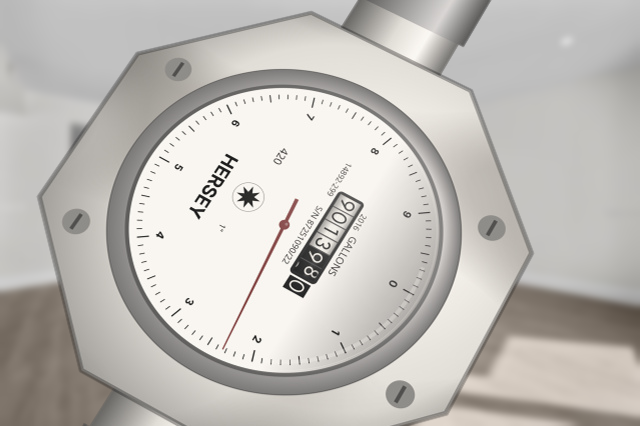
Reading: {"value": 9013982.3, "unit": "gal"}
